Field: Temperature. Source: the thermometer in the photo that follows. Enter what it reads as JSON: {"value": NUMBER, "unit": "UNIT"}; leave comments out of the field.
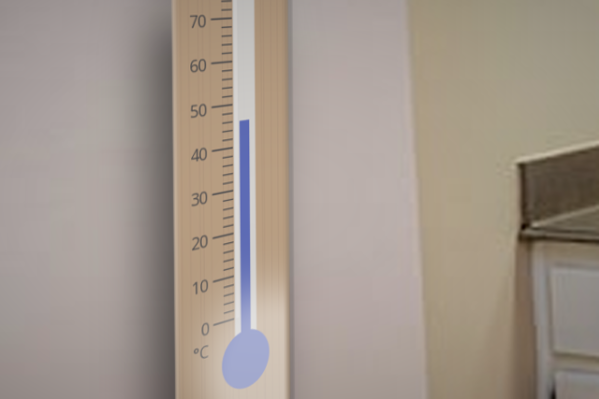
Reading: {"value": 46, "unit": "°C"}
